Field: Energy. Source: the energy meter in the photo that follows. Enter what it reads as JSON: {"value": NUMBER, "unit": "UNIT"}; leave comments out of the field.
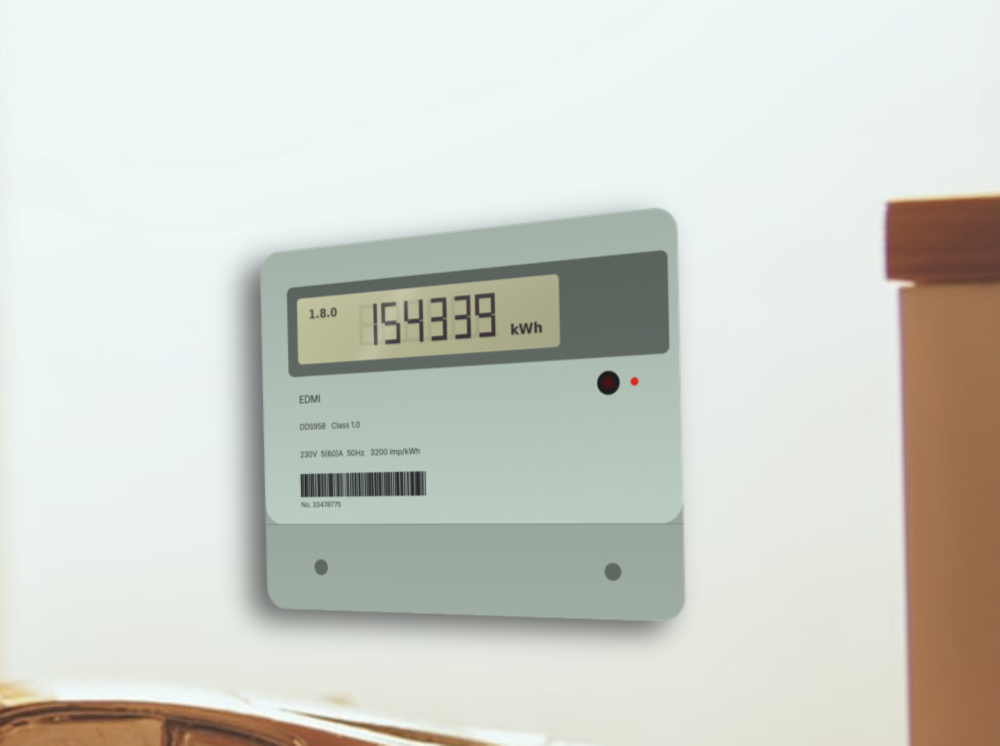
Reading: {"value": 154339, "unit": "kWh"}
